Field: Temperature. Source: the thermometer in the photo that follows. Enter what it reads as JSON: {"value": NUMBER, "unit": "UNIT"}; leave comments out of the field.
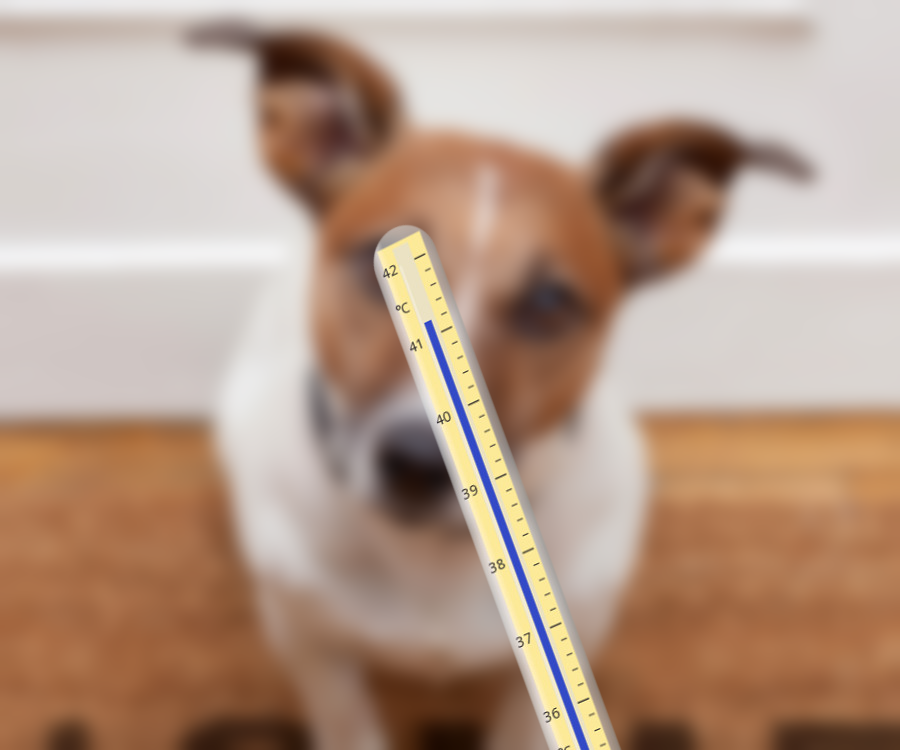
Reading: {"value": 41.2, "unit": "°C"}
